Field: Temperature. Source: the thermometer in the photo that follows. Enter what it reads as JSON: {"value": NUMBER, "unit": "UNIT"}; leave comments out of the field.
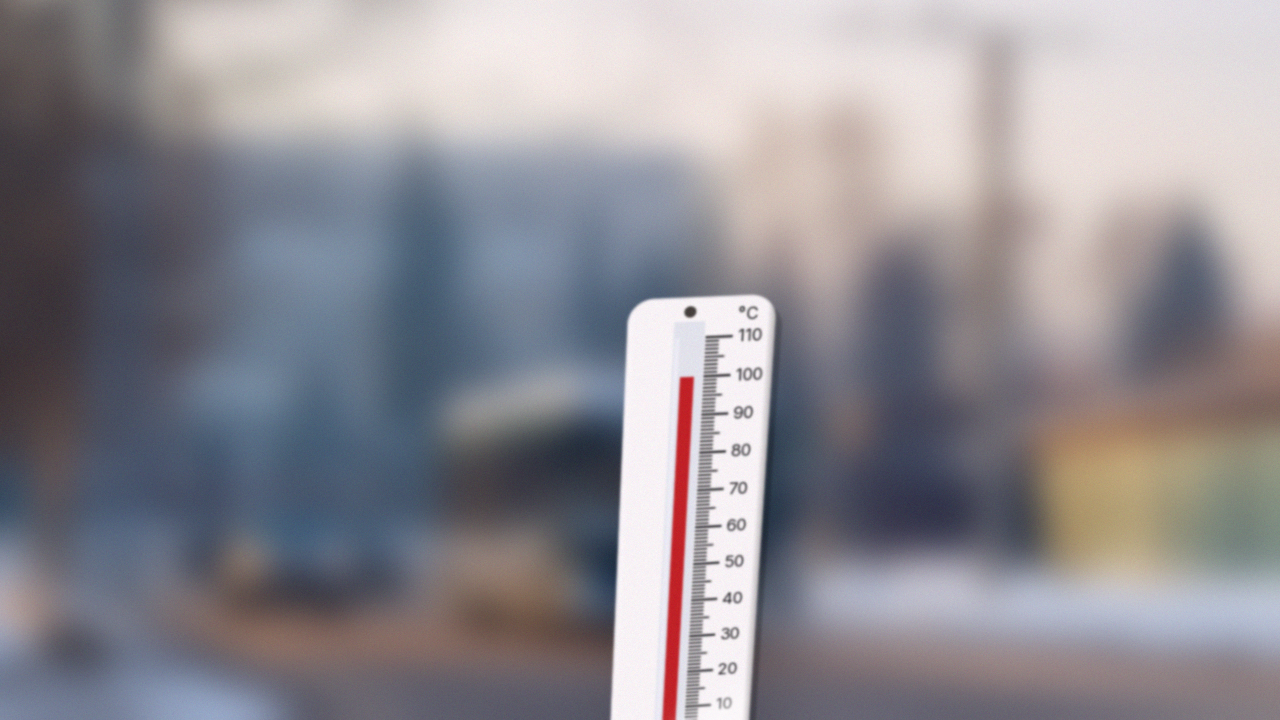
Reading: {"value": 100, "unit": "°C"}
